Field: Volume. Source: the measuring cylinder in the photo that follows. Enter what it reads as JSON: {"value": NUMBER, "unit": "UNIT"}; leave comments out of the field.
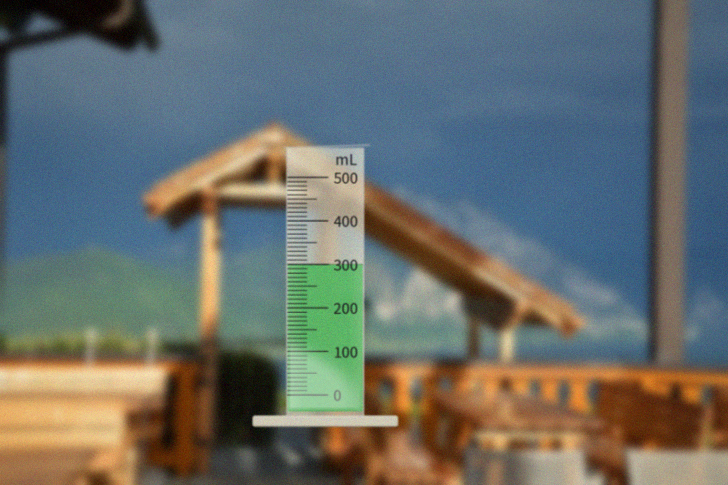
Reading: {"value": 300, "unit": "mL"}
